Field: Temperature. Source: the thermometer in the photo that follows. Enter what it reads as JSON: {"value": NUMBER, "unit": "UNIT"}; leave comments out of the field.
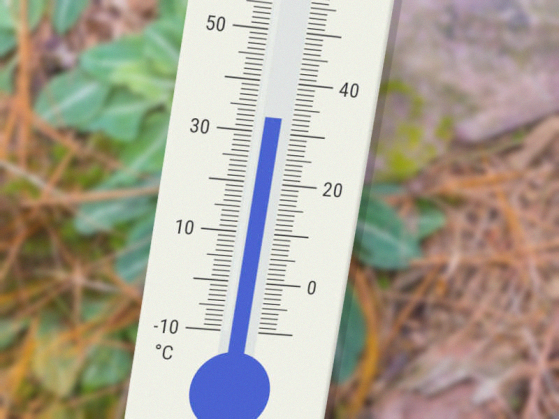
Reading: {"value": 33, "unit": "°C"}
